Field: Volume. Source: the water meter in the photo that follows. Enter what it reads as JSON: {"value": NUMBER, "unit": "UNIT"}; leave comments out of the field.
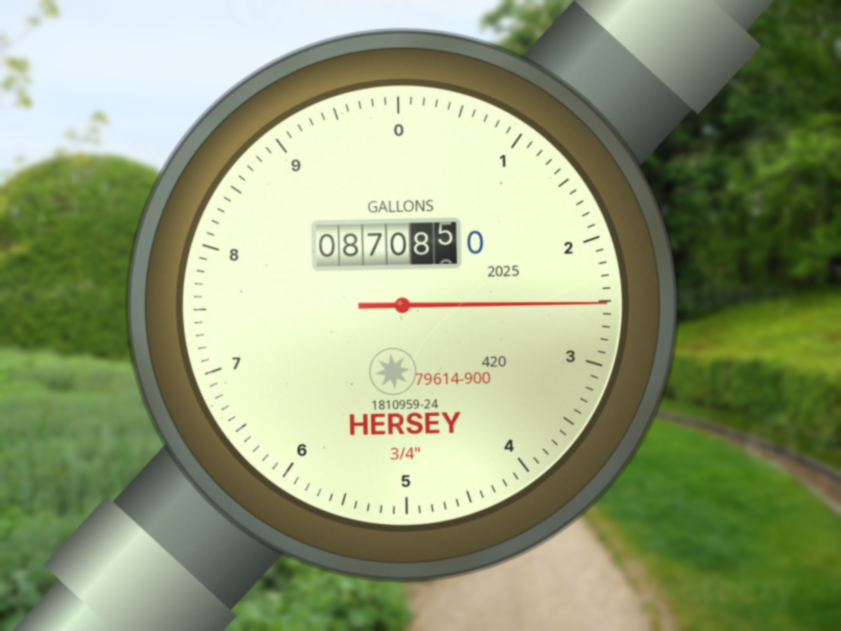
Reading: {"value": 870852.5, "unit": "gal"}
